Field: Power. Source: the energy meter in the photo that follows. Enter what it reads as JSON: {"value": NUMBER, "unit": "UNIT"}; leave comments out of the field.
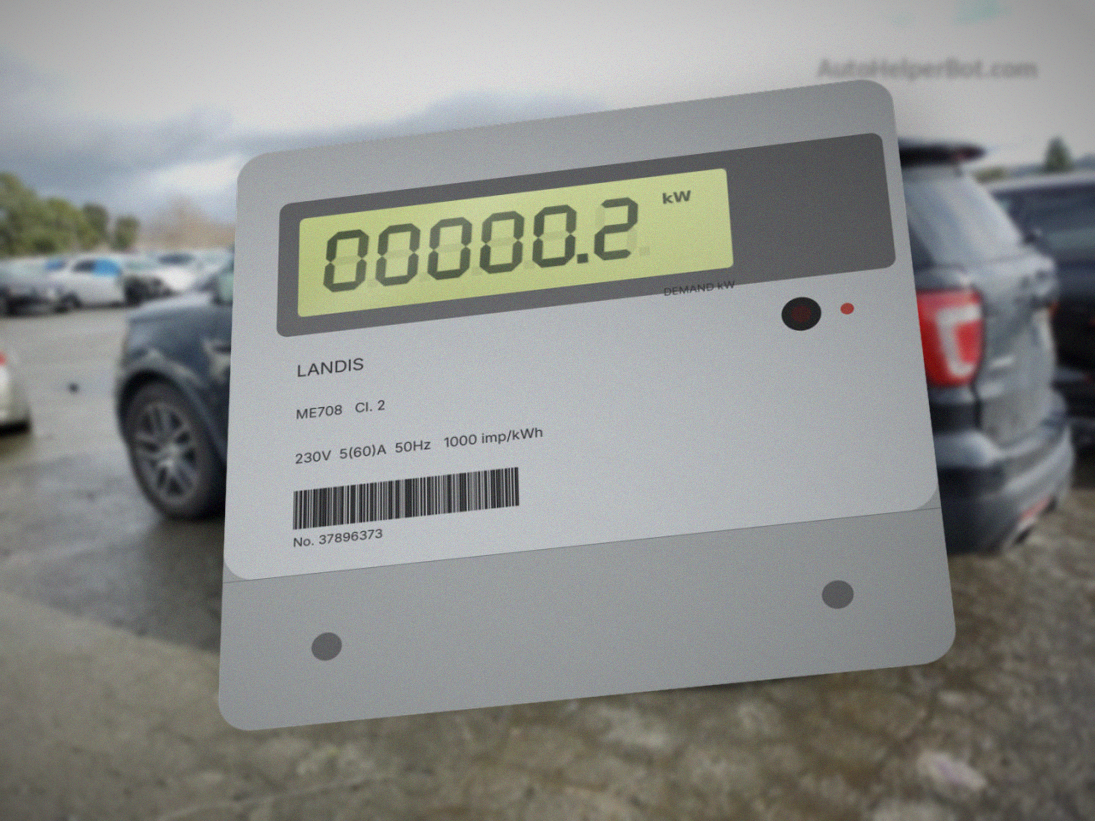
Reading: {"value": 0.2, "unit": "kW"}
